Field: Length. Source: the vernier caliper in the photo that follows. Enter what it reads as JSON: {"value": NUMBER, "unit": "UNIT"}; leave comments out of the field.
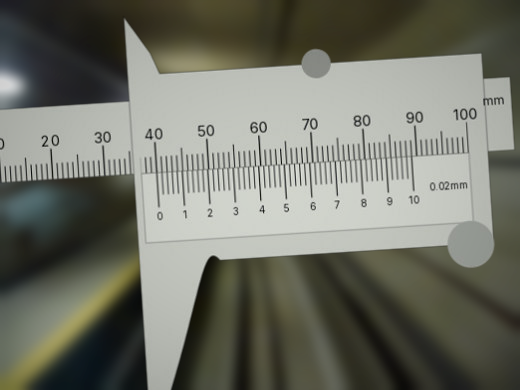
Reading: {"value": 40.0, "unit": "mm"}
